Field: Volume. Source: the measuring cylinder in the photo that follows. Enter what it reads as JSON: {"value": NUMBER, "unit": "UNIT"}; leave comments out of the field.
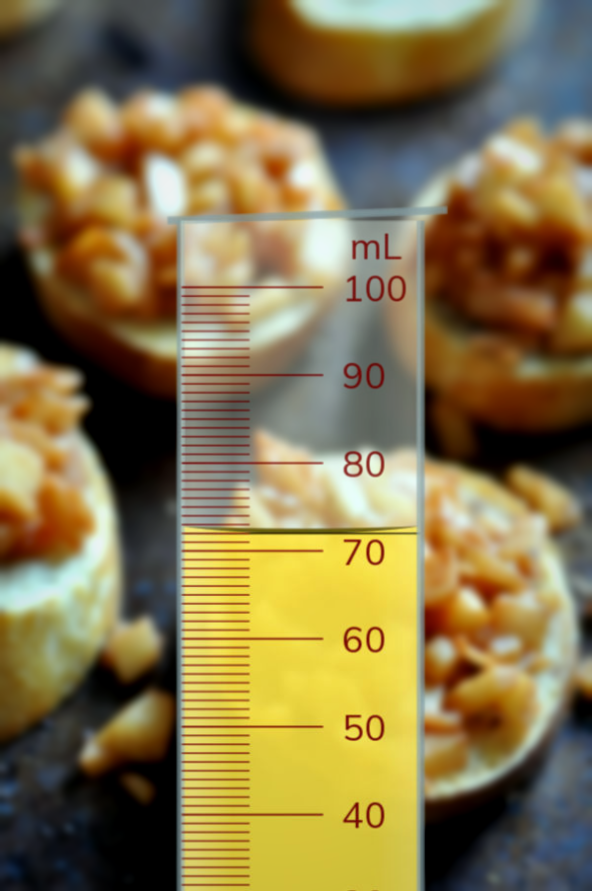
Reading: {"value": 72, "unit": "mL"}
